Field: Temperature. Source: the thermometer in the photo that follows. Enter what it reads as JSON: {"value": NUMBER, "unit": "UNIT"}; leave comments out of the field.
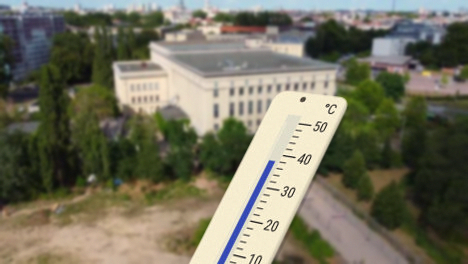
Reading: {"value": 38, "unit": "°C"}
